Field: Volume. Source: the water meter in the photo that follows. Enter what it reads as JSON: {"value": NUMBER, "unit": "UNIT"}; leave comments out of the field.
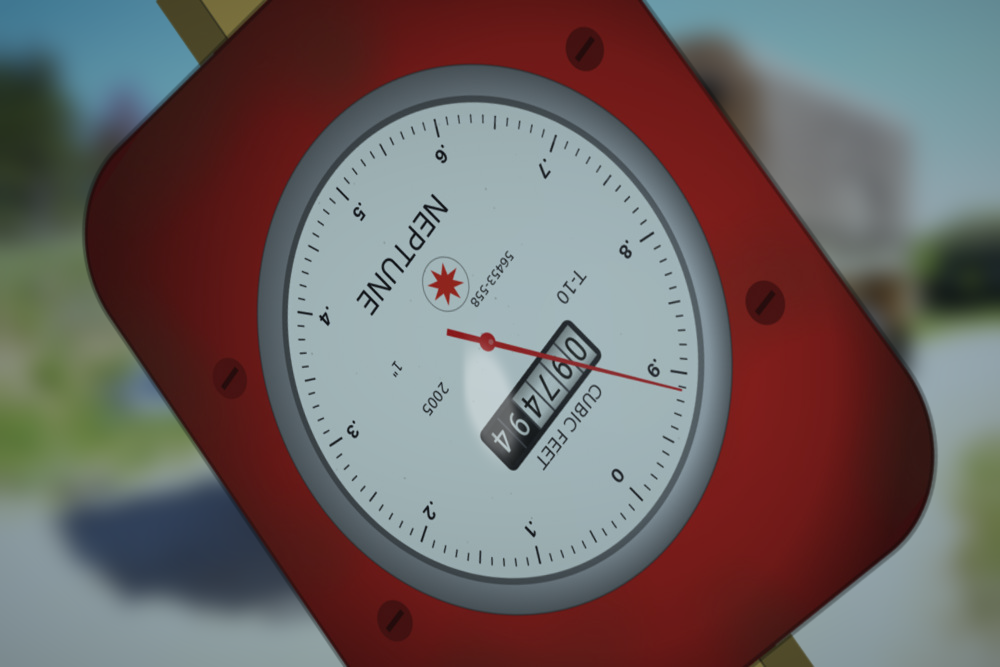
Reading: {"value": 97493.91, "unit": "ft³"}
